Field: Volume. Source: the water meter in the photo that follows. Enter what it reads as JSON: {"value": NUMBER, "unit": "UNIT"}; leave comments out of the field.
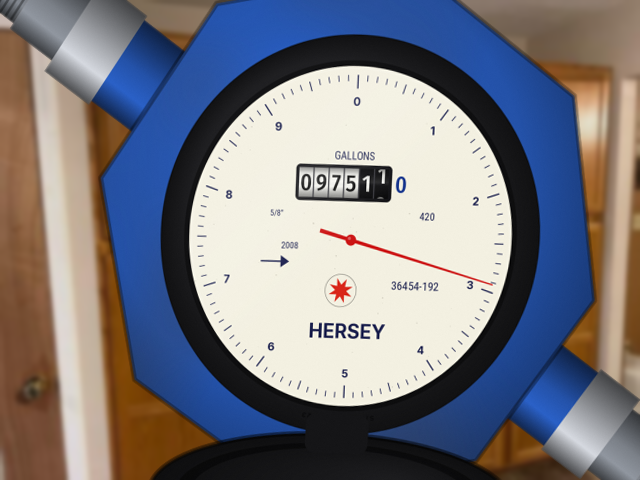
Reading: {"value": 975112.9, "unit": "gal"}
